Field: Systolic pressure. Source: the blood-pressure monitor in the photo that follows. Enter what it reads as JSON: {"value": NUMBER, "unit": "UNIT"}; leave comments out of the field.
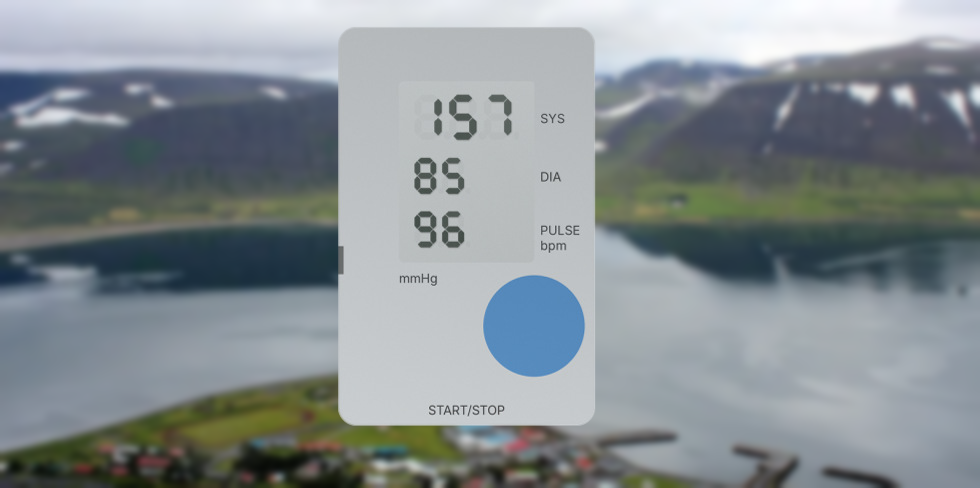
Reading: {"value": 157, "unit": "mmHg"}
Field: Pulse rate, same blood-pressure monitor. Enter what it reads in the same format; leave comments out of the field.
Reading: {"value": 96, "unit": "bpm"}
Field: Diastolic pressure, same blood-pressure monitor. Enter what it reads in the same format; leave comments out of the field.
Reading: {"value": 85, "unit": "mmHg"}
